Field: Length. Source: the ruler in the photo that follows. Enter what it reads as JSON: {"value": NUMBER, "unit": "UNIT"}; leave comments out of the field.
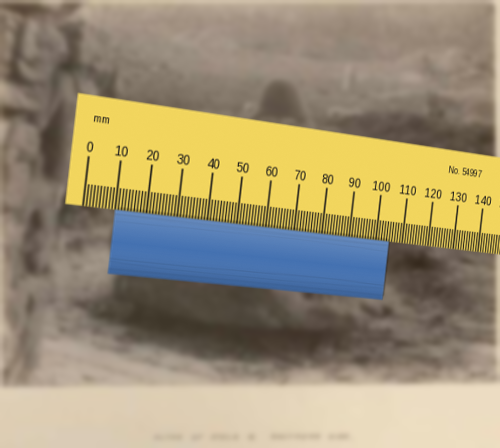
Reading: {"value": 95, "unit": "mm"}
